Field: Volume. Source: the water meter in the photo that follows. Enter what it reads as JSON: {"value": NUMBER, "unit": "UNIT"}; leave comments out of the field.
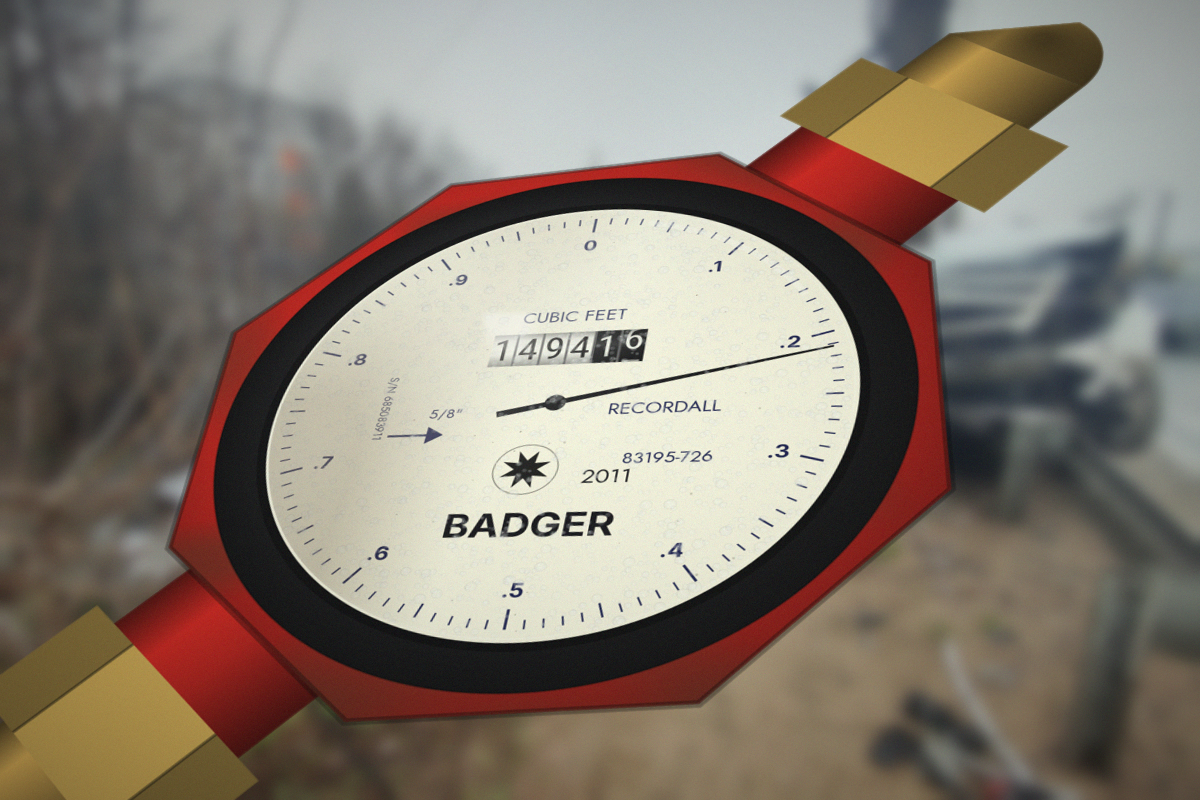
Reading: {"value": 149416.21, "unit": "ft³"}
